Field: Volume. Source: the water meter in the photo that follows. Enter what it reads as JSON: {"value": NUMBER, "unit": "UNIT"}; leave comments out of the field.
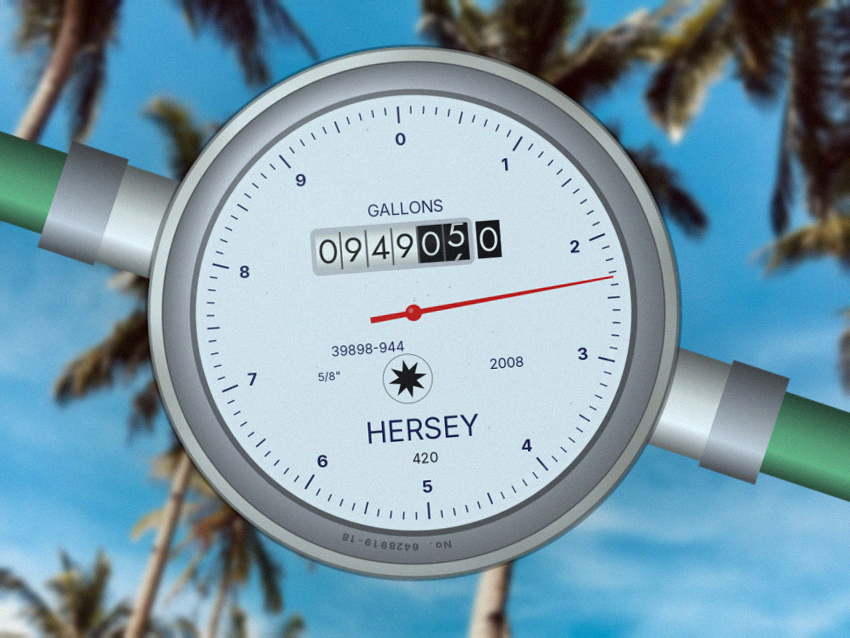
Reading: {"value": 949052.3, "unit": "gal"}
